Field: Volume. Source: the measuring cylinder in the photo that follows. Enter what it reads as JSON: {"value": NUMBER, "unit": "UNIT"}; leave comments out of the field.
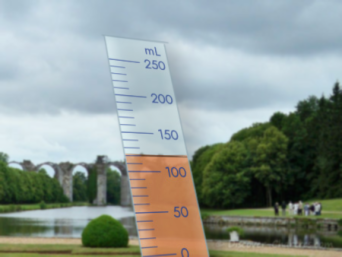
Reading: {"value": 120, "unit": "mL"}
